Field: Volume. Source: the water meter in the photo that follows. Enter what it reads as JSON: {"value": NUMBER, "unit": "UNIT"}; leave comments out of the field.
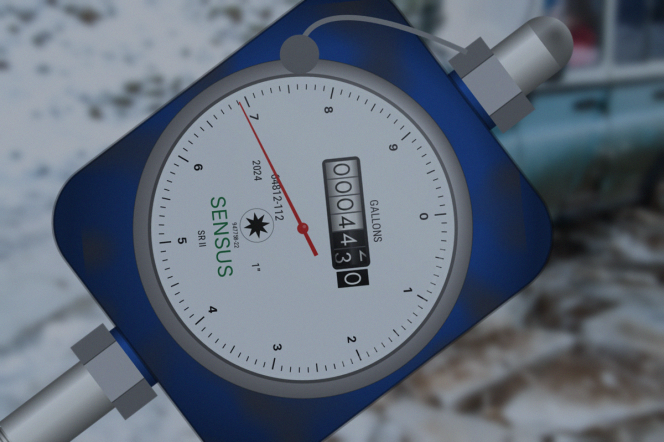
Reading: {"value": 4426.9, "unit": "gal"}
